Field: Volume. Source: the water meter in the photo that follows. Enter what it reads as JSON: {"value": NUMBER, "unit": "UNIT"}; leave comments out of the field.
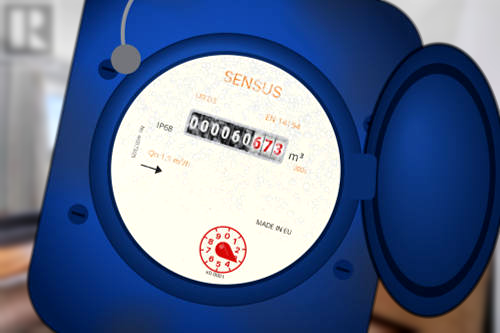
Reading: {"value": 60.6733, "unit": "m³"}
